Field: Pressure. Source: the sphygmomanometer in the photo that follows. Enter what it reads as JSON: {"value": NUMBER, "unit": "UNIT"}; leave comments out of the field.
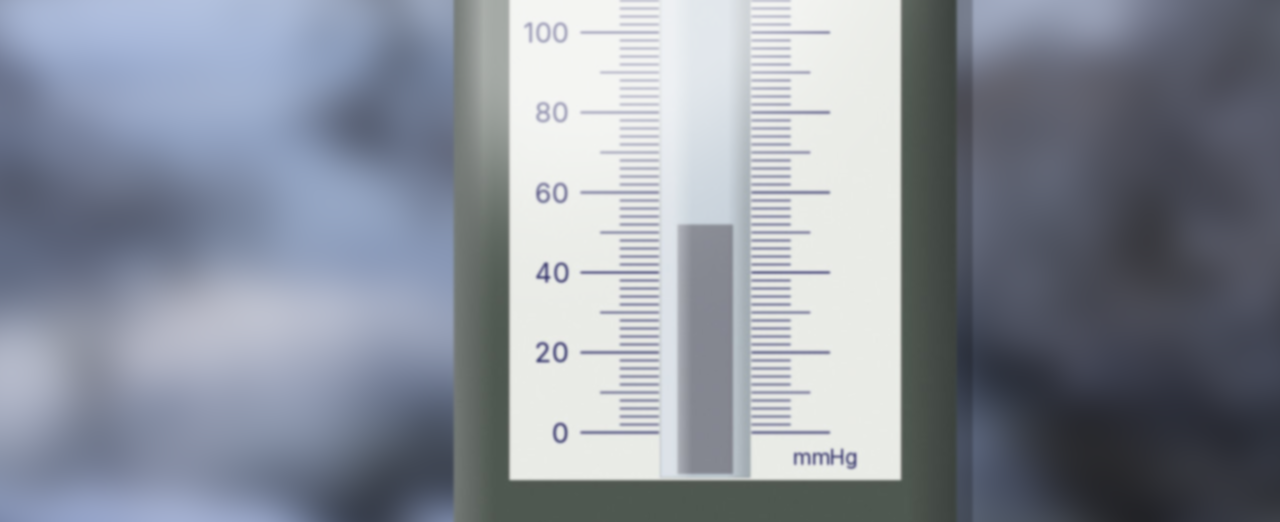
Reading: {"value": 52, "unit": "mmHg"}
